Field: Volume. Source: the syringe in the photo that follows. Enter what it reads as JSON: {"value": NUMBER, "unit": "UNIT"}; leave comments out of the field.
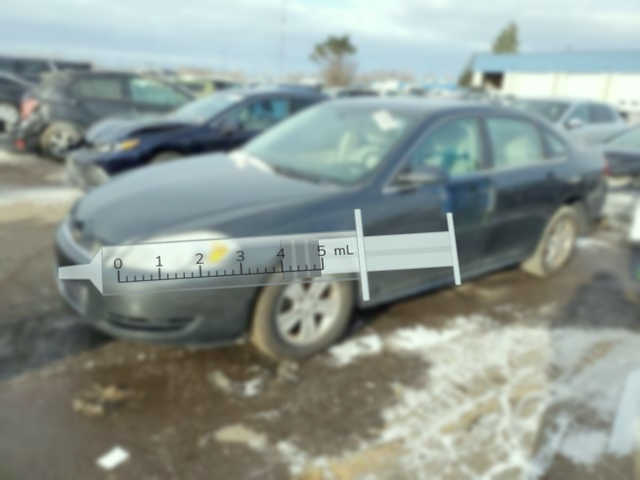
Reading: {"value": 4, "unit": "mL"}
